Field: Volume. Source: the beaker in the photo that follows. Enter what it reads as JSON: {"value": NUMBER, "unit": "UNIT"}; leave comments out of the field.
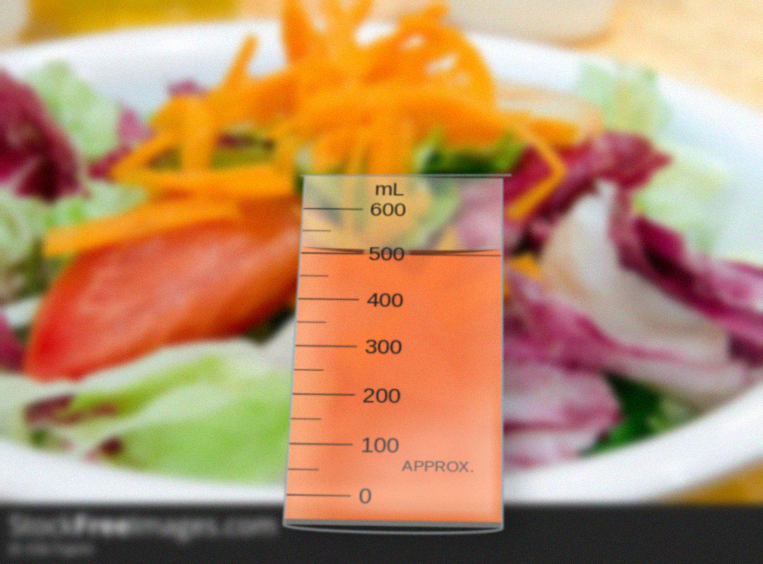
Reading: {"value": 500, "unit": "mL"}
